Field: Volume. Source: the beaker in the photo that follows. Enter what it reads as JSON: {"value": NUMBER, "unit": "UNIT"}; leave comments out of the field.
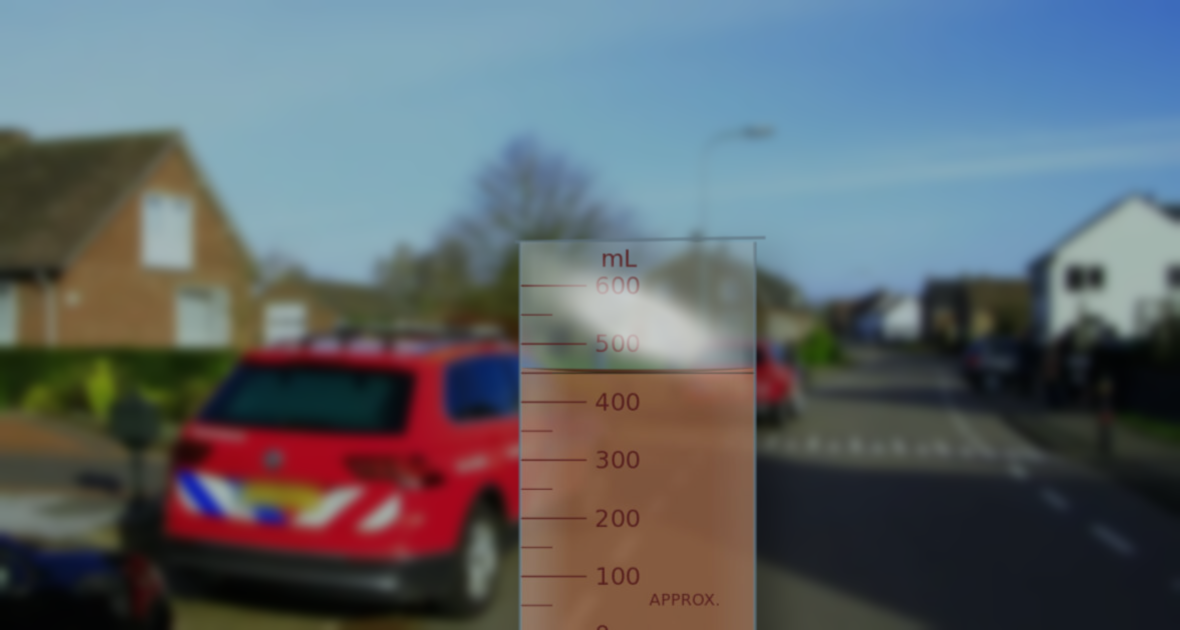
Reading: {"value": 450, "unit": "mL"}
